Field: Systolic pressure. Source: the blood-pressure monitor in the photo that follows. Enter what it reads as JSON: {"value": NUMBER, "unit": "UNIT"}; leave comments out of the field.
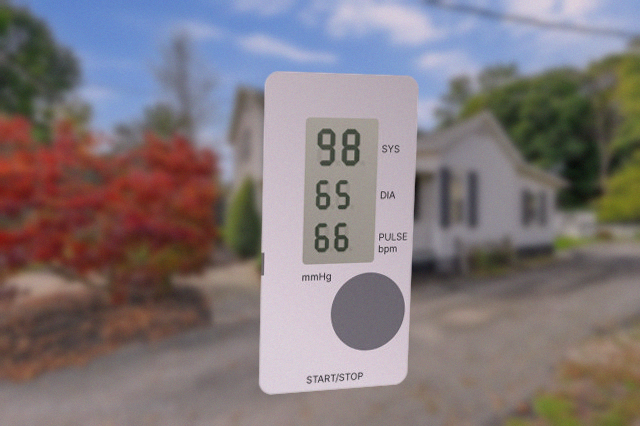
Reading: {"value": 98, "unit": "mmHg"}
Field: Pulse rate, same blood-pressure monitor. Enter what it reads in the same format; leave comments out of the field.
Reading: {"value": 66, "unit": "bpm"}
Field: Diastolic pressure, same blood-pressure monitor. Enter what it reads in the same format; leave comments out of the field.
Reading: {"value": 65, "unit": "mmHg"}
